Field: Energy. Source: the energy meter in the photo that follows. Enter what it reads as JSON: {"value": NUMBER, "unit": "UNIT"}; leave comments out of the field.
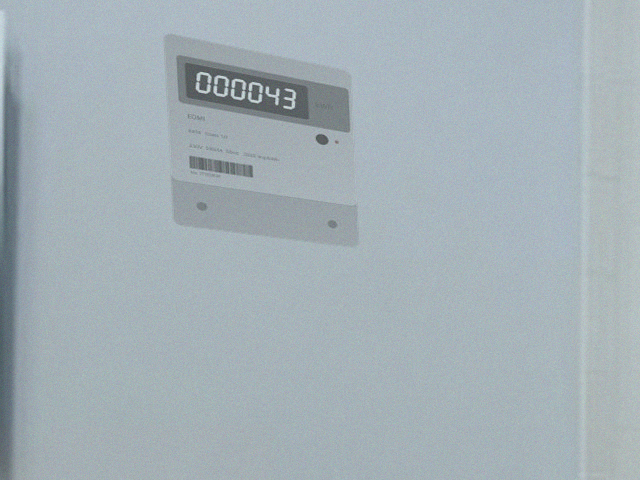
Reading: {"value": 43, "unit": "kWh"}
